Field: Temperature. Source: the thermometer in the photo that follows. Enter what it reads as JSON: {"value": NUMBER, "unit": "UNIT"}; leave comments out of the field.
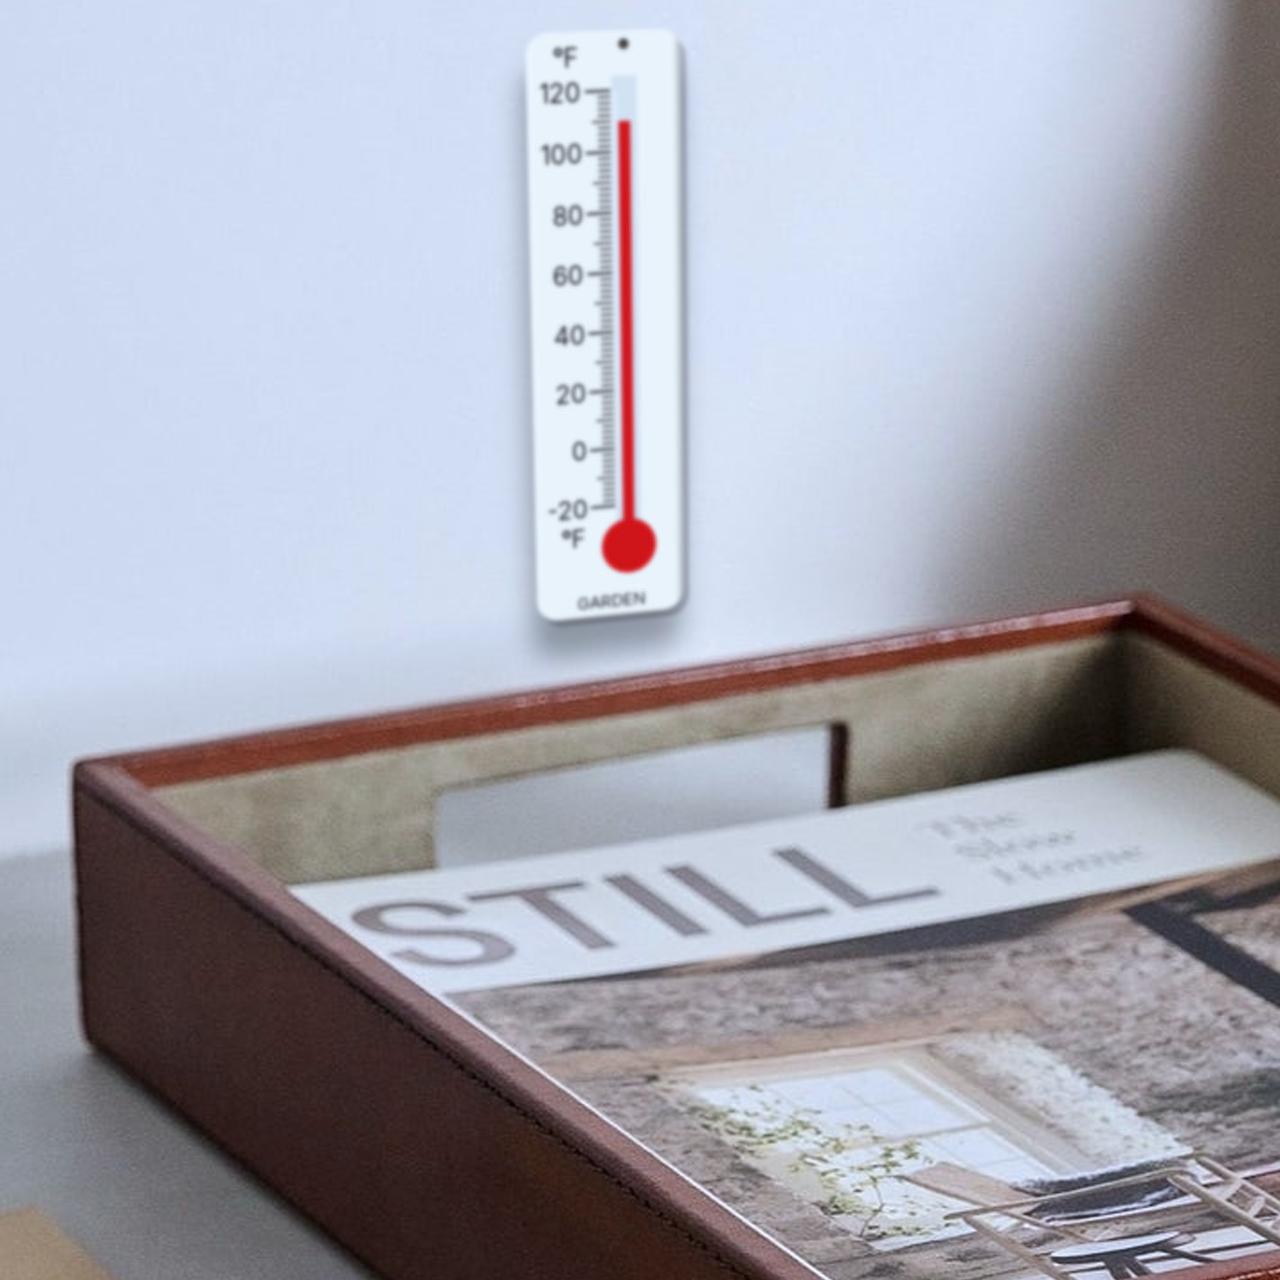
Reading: {"value": 110, "unit": "°F"}
